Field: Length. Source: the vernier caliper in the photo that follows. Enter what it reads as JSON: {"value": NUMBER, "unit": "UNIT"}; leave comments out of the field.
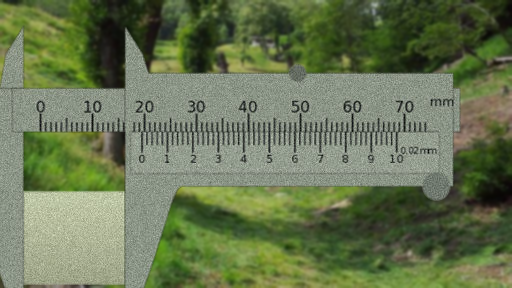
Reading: {"value": 19.5, "unit": "mm"}
